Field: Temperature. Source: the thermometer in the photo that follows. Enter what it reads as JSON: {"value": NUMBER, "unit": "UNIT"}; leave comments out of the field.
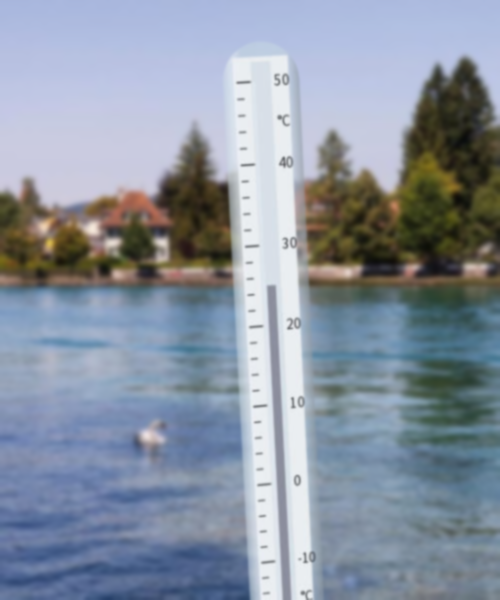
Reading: {"value": 25, "unit": "°C"}
